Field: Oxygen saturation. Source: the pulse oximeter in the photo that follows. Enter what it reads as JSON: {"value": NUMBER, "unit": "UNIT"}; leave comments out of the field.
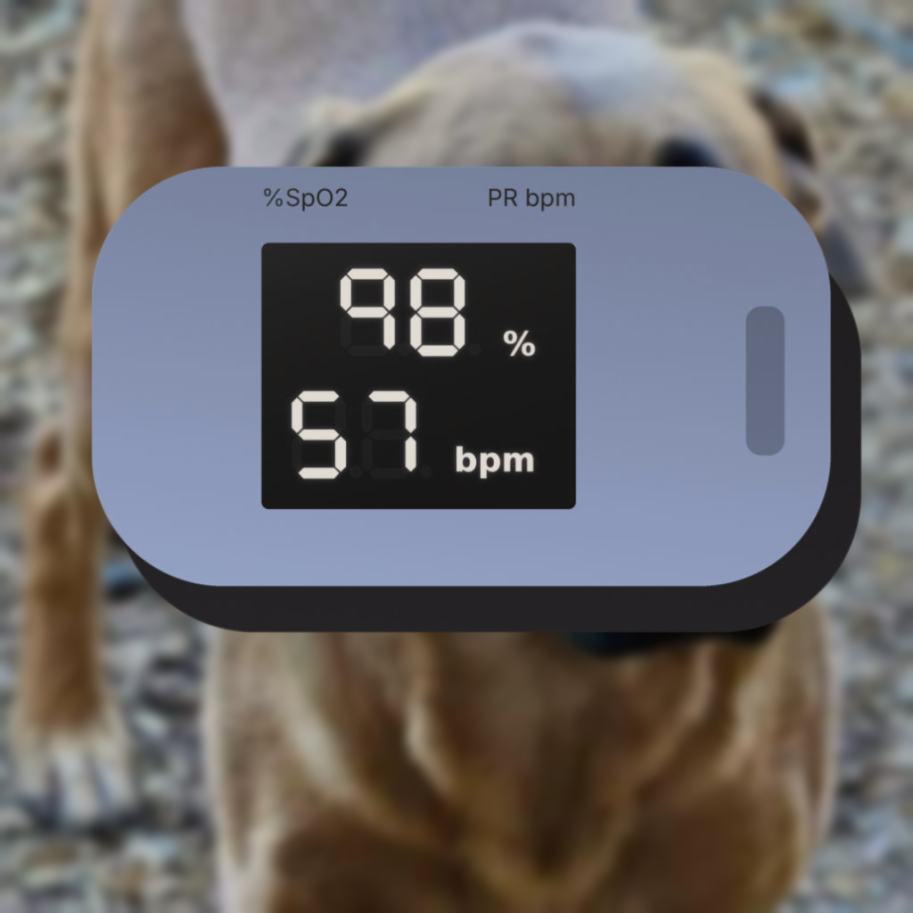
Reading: {"value": 98, "unit": "%"}
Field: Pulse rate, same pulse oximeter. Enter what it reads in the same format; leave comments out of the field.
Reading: {"value": 57, "unit": "bpm"}
